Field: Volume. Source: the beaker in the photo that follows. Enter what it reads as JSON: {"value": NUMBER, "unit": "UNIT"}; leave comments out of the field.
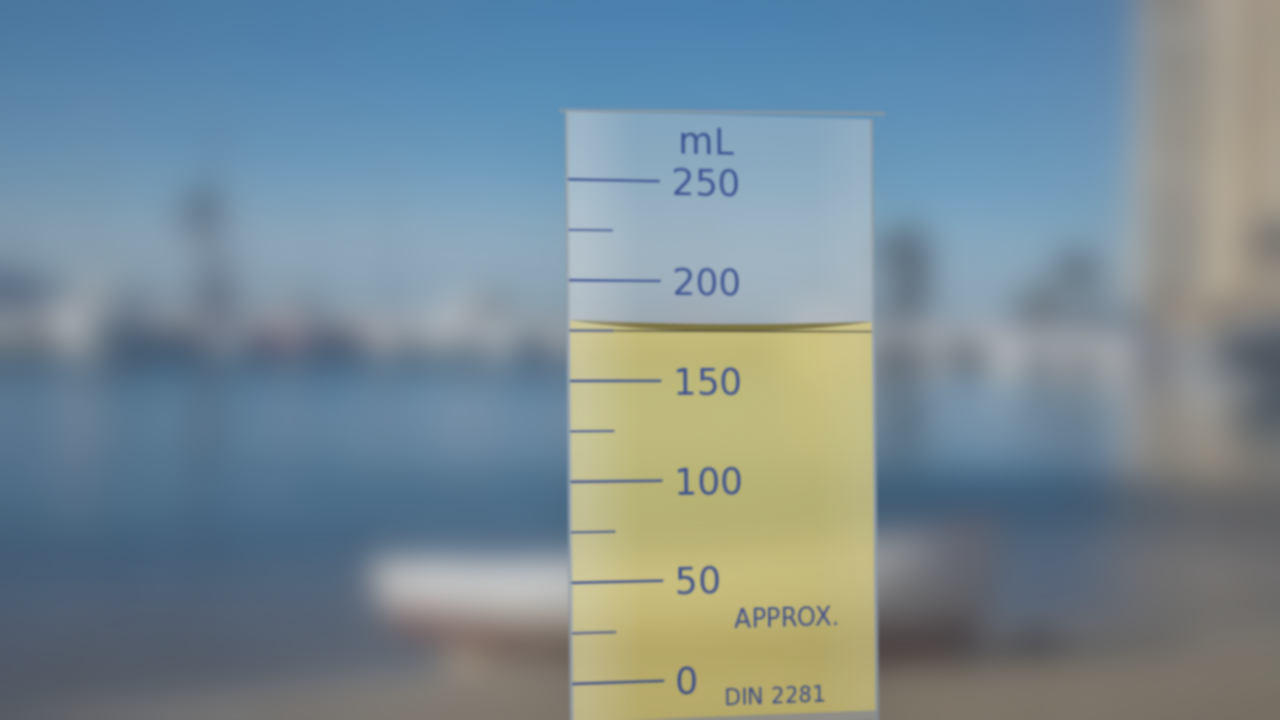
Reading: {"value": 175, "unit": "mL"}
